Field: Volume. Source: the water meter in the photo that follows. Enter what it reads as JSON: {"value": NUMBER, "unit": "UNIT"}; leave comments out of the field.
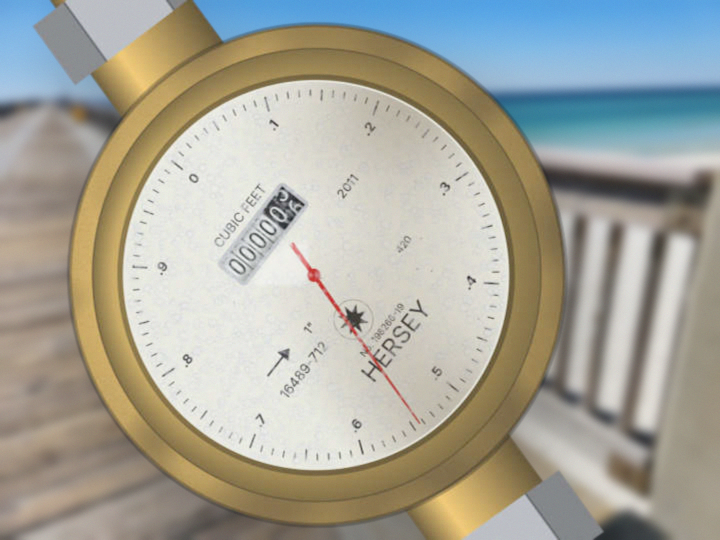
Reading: {"value": 5.54, "unit": "ft³"}
